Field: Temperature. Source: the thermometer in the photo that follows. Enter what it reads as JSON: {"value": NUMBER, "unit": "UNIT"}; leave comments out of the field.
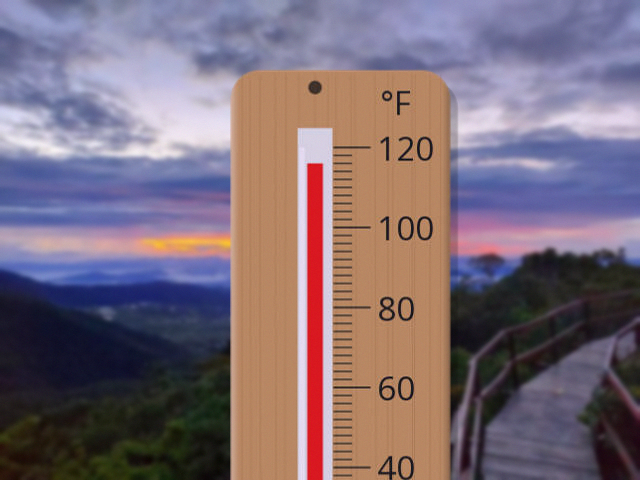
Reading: {"value": 116, "unit": "°F"}
